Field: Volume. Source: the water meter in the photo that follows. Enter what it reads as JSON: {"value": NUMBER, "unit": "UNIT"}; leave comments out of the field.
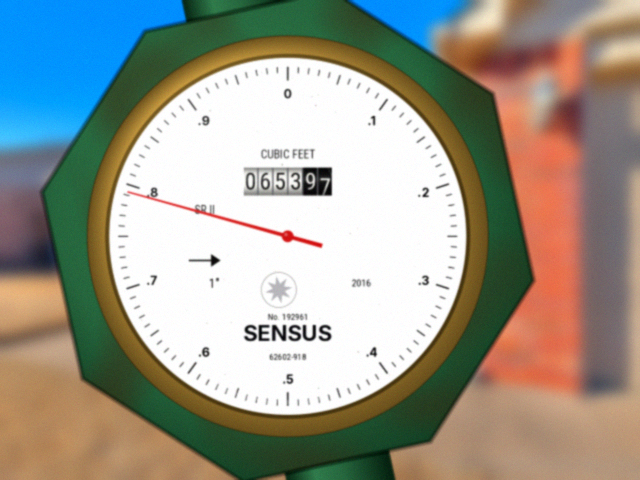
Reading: {"value": 65396.79, "unit": "ft³"}
